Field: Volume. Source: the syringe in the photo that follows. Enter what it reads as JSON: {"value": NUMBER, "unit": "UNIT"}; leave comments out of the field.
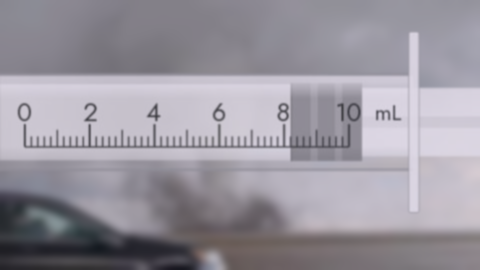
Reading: {"value": 8.2, "unit": "mL"}
